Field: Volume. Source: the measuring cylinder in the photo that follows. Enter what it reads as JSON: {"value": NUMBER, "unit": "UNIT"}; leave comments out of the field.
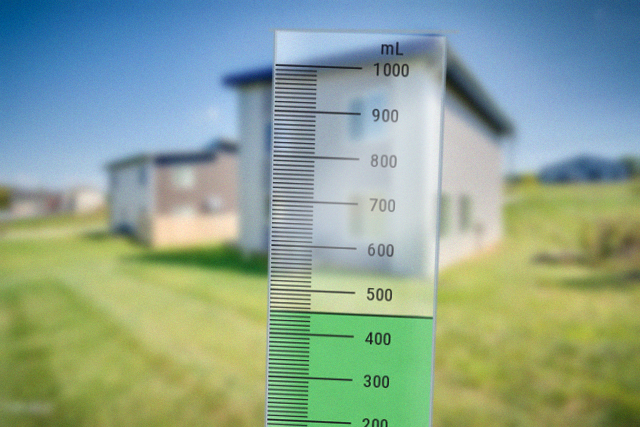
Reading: {"value": 450, "unit": "mL"}
